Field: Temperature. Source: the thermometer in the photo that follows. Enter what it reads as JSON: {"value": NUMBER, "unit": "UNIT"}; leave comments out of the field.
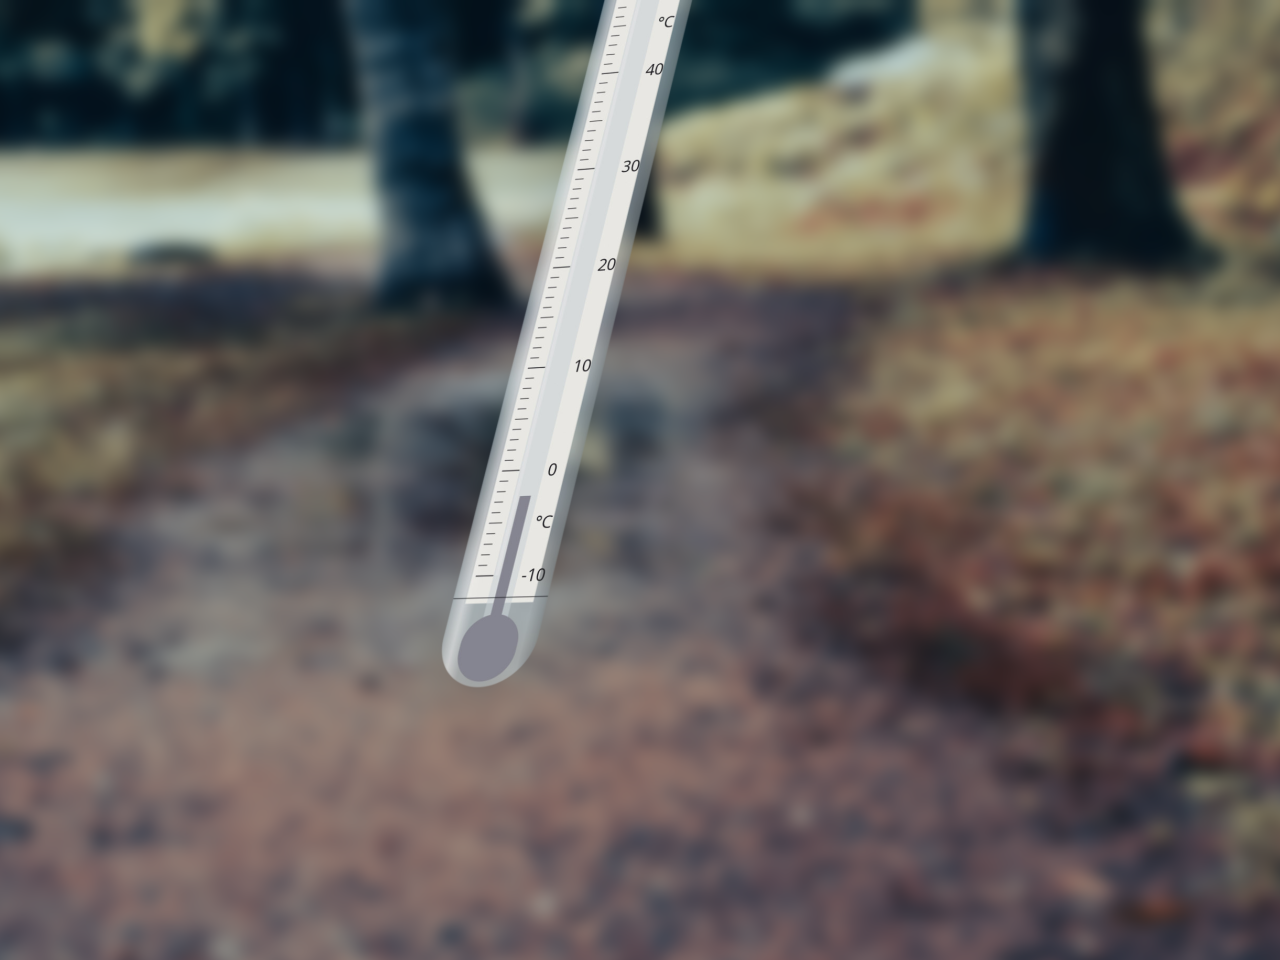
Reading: {"value": -2.5, "unit": "°C"}
